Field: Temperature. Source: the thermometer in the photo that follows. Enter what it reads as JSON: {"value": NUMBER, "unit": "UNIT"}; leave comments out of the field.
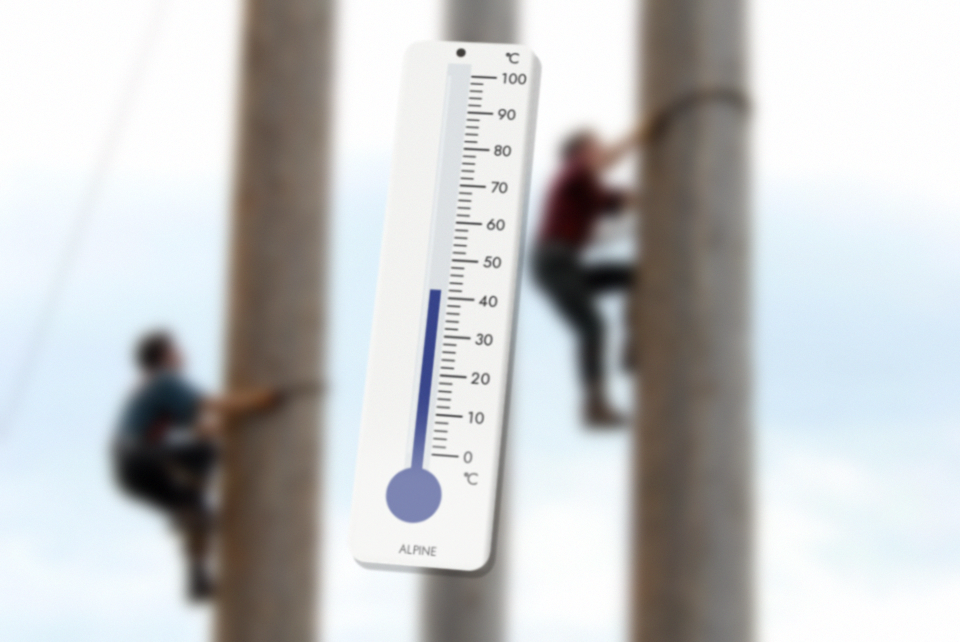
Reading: {"value": 42, "unit": "°C"}
